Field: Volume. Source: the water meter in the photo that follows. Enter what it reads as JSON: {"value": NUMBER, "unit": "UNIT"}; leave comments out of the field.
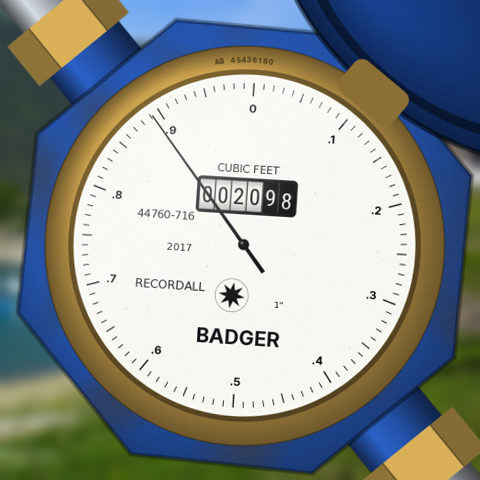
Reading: {"value": 2097.89, "unit": "ft³"}
